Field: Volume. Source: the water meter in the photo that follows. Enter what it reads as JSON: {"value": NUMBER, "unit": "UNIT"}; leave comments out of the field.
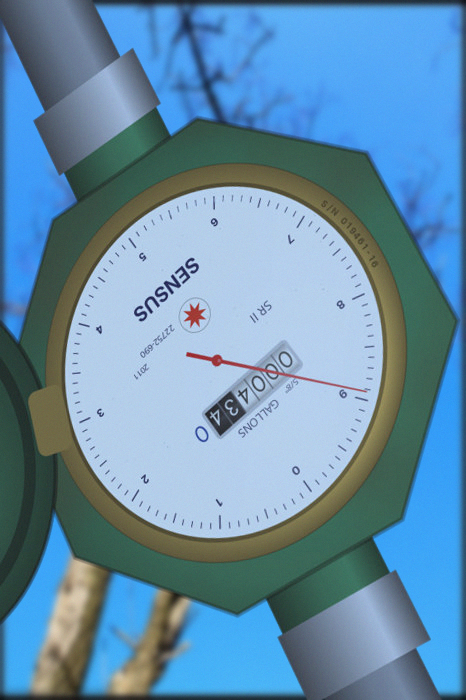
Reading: {"value": 4338.9, "unit": "gal"}
